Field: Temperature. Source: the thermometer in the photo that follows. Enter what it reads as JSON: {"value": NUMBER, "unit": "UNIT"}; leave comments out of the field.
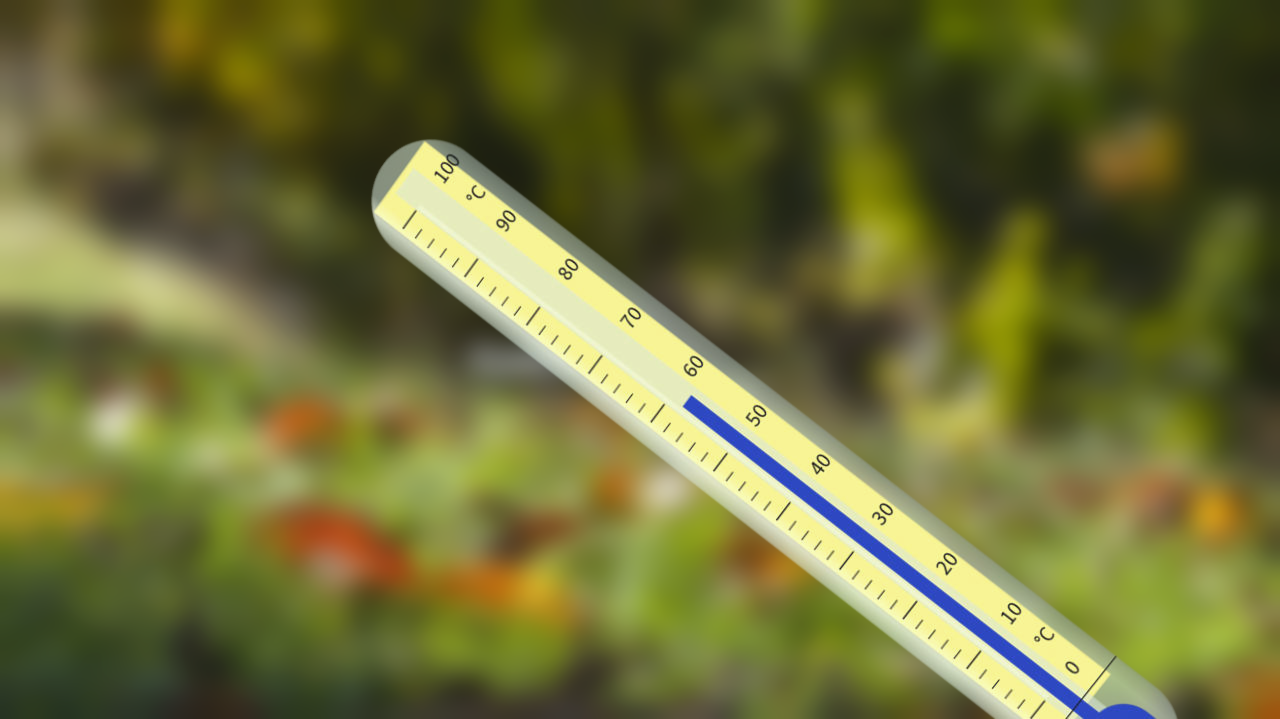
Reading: {"value": 58, "unit": "°C"}
